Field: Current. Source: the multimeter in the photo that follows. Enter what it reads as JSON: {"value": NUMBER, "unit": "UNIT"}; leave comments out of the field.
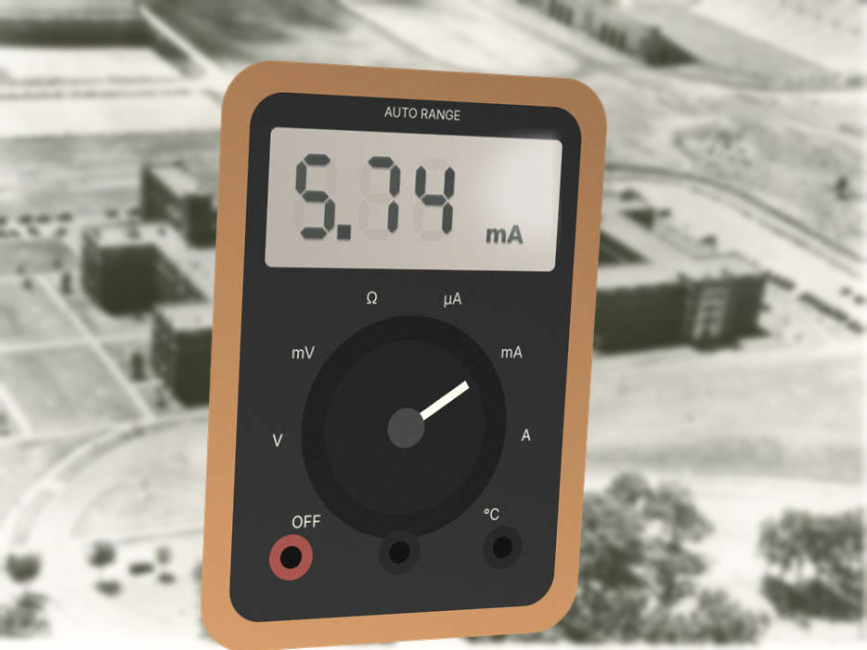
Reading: {"value": 5.74, "unit": "mA"}
